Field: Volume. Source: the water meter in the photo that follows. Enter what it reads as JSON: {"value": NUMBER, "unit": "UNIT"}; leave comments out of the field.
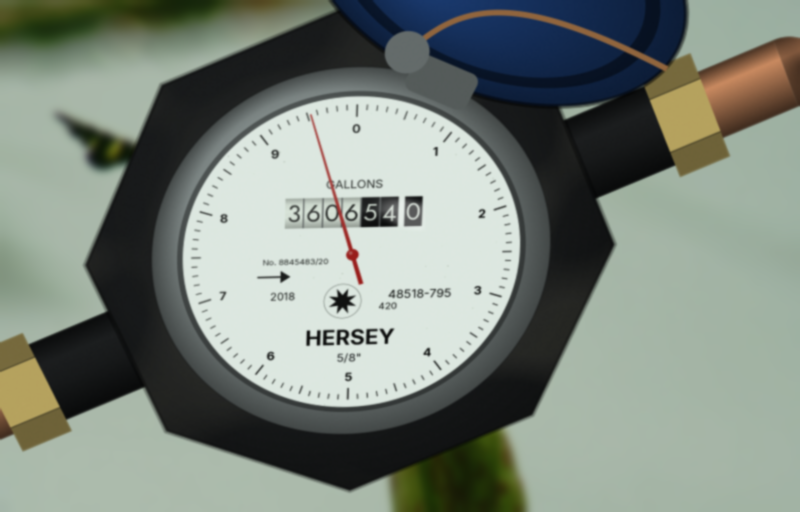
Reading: {"value": 3606539.5, "unit": "gal"}
